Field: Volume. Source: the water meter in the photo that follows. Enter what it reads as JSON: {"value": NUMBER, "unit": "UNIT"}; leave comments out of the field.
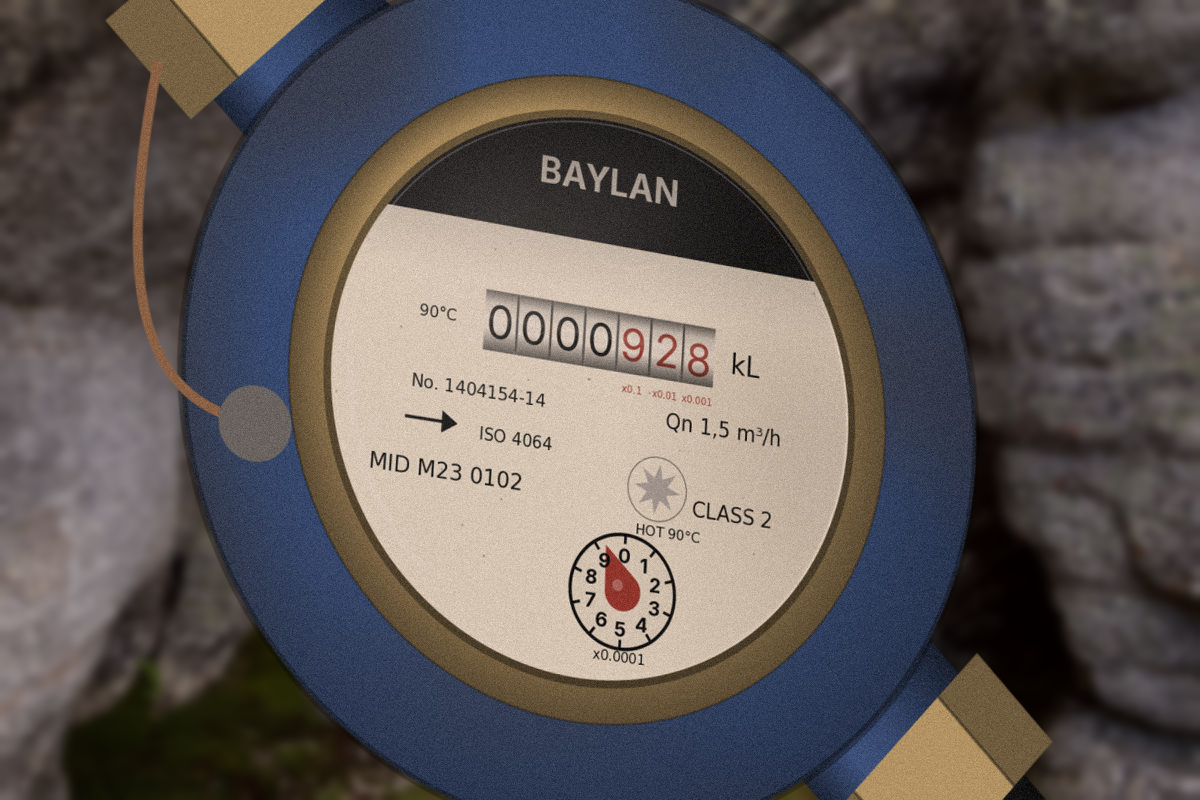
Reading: {"value": 0.9279, "unit": "kL"}
